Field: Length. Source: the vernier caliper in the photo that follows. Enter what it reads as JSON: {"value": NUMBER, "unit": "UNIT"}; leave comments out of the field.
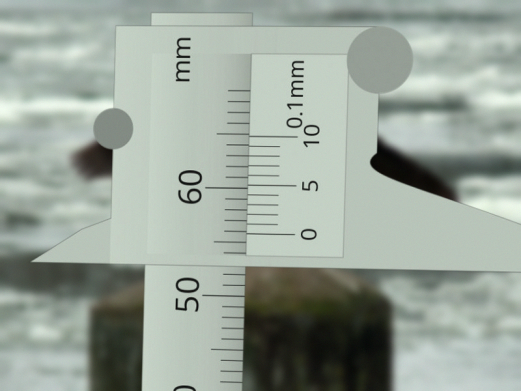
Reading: {"value": 55.8, "unit": "mm"}
